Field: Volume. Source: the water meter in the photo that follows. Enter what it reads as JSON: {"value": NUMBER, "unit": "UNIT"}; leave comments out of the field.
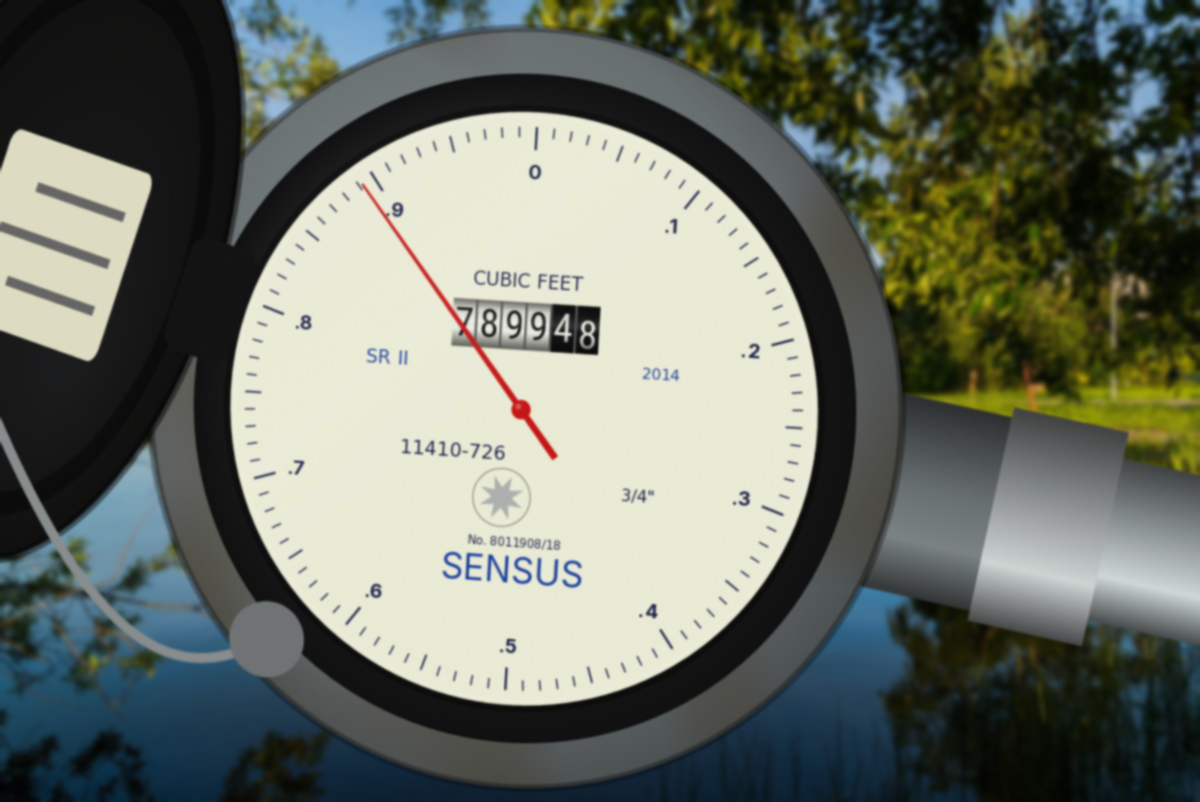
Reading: {"value": 789947.89, "unit": "ft³"}
